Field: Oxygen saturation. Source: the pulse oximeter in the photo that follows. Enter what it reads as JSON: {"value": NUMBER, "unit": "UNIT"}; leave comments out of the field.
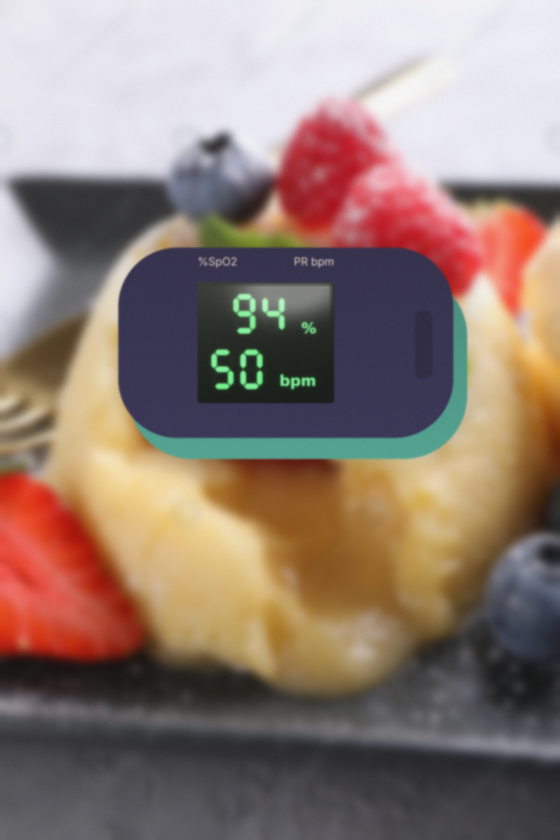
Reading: {"value": 94, "unit": "%"}
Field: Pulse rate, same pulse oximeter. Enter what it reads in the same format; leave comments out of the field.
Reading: {"value": 50, "unit": "bpm"}
